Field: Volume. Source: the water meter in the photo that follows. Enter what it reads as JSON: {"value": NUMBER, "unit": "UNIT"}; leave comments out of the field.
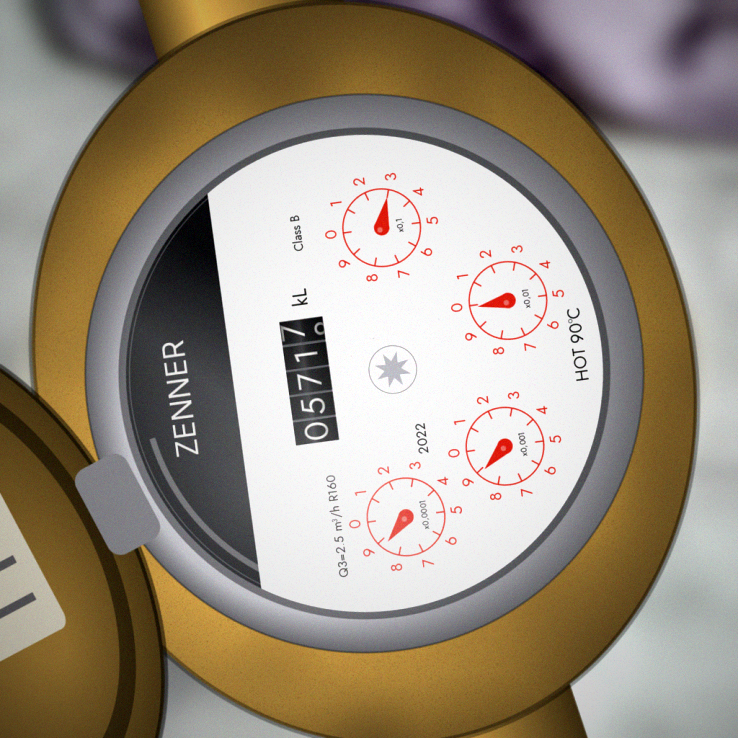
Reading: {"value": 5717.2988, "unit": "kL"}
